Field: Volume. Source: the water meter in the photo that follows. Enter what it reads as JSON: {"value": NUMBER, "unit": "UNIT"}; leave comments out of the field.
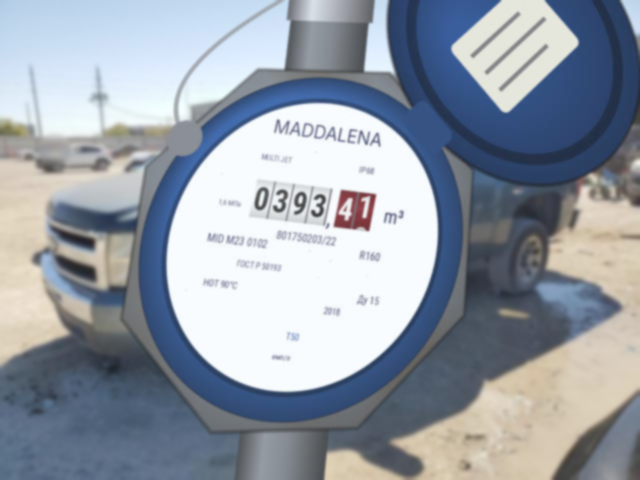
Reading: {"value": 393.41, "unit": "m³"}
